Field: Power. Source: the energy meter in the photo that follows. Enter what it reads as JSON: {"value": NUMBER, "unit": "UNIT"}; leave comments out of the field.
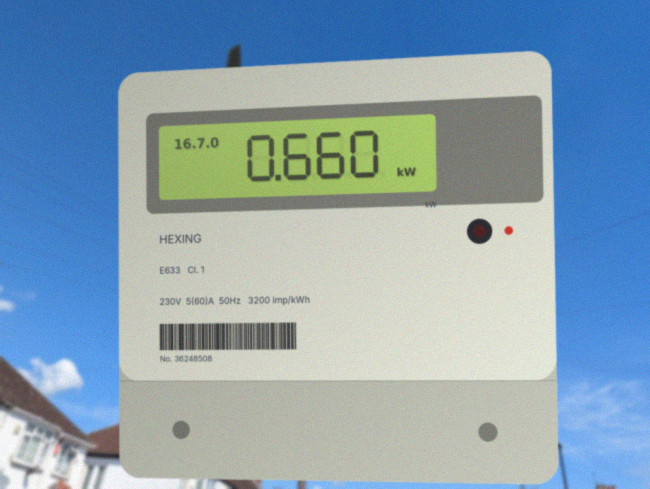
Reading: {"value": 0.660, "unit": "kW"}
